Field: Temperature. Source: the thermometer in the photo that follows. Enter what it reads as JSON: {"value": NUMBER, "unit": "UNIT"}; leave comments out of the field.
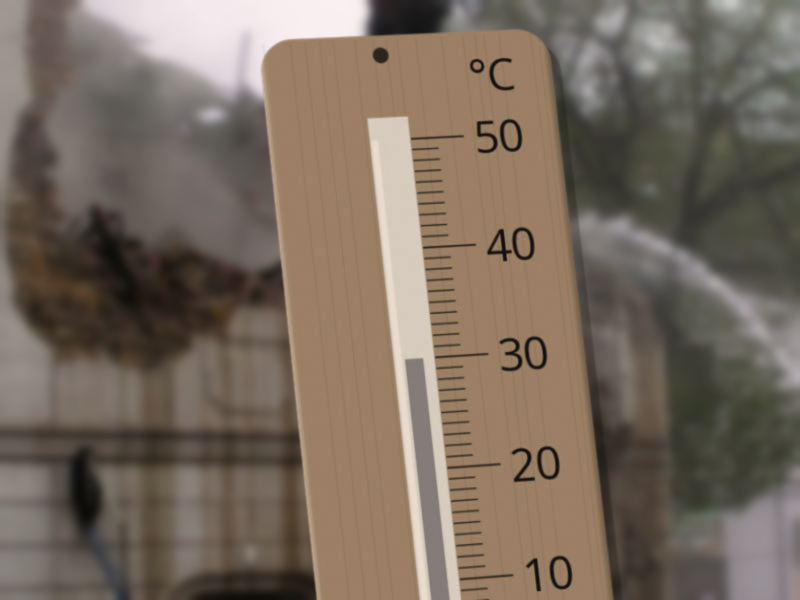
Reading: {"value": 30, "unit": "°C"}
